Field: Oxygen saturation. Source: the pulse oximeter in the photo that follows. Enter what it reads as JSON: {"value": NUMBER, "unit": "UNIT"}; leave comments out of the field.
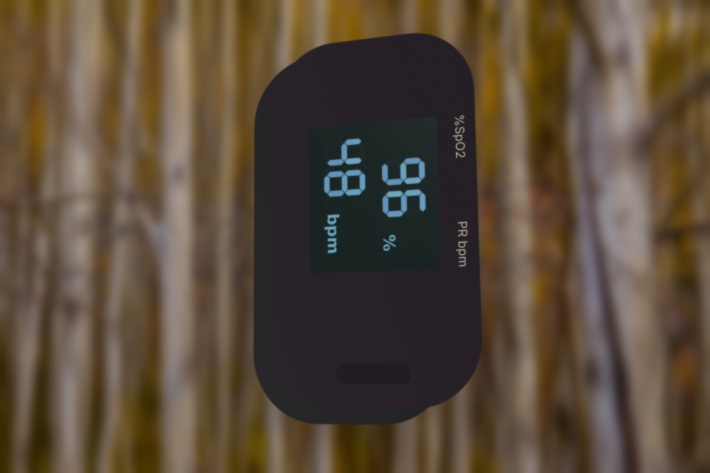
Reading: {"value": 96, "unit": "%"}
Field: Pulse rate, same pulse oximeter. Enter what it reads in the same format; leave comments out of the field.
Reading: {"value": 48, "unit": "bpm"}
